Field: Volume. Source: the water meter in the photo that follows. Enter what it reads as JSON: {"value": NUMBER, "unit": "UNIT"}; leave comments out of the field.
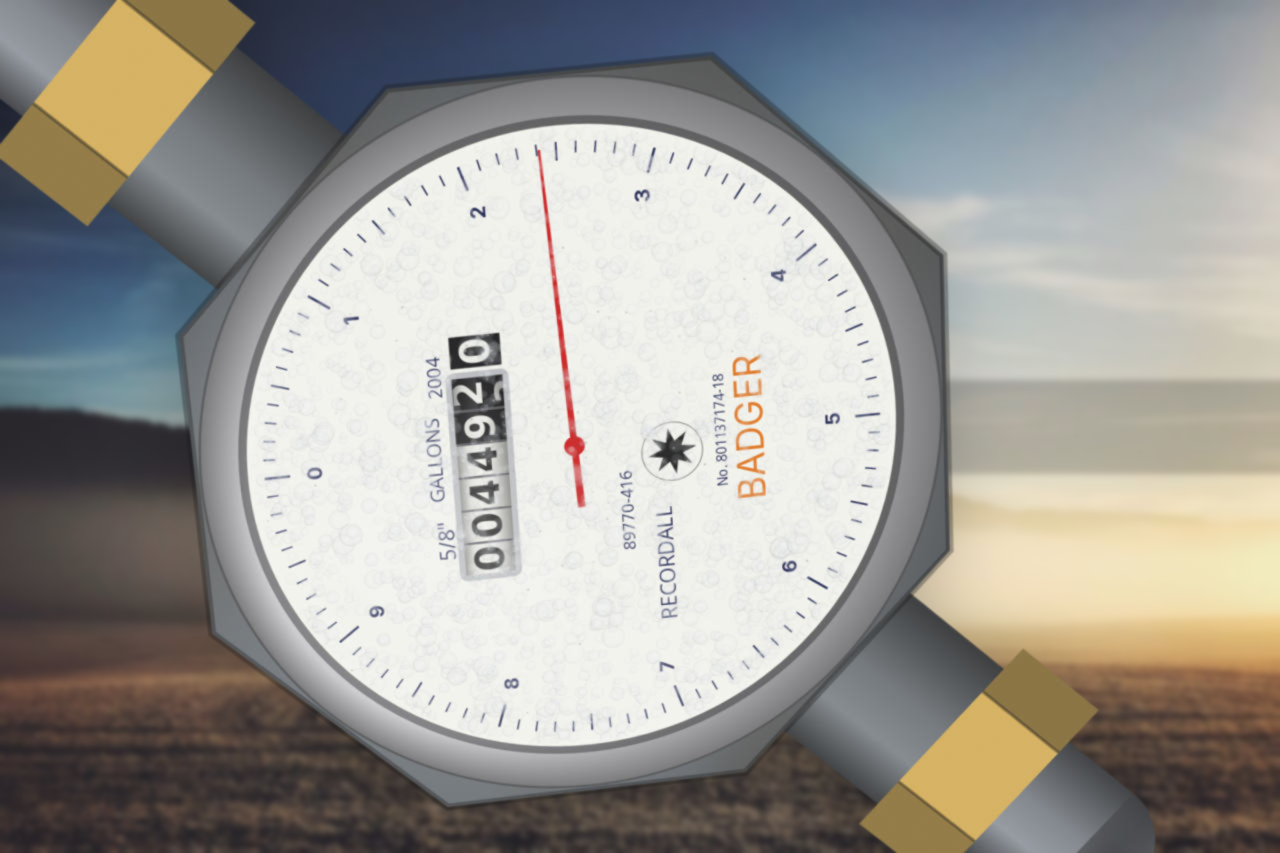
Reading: {"value": 44922.4, "unit": "gal"}
